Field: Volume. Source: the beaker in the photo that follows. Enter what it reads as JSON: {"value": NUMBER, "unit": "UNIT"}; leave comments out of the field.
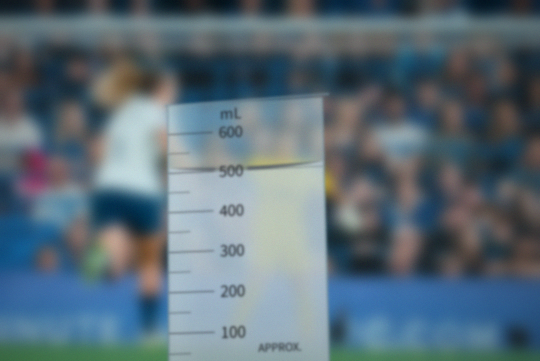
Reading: {"value": 500, "unit": "mL"}
